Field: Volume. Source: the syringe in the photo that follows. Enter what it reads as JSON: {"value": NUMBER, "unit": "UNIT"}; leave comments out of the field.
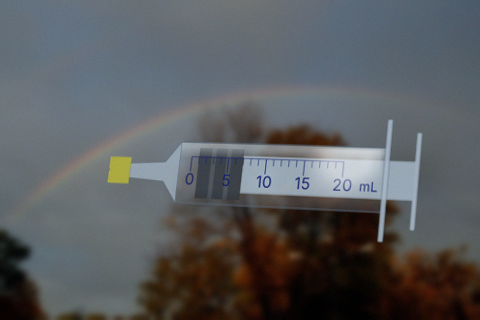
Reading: {"value": 1, "unit": "mL"}
